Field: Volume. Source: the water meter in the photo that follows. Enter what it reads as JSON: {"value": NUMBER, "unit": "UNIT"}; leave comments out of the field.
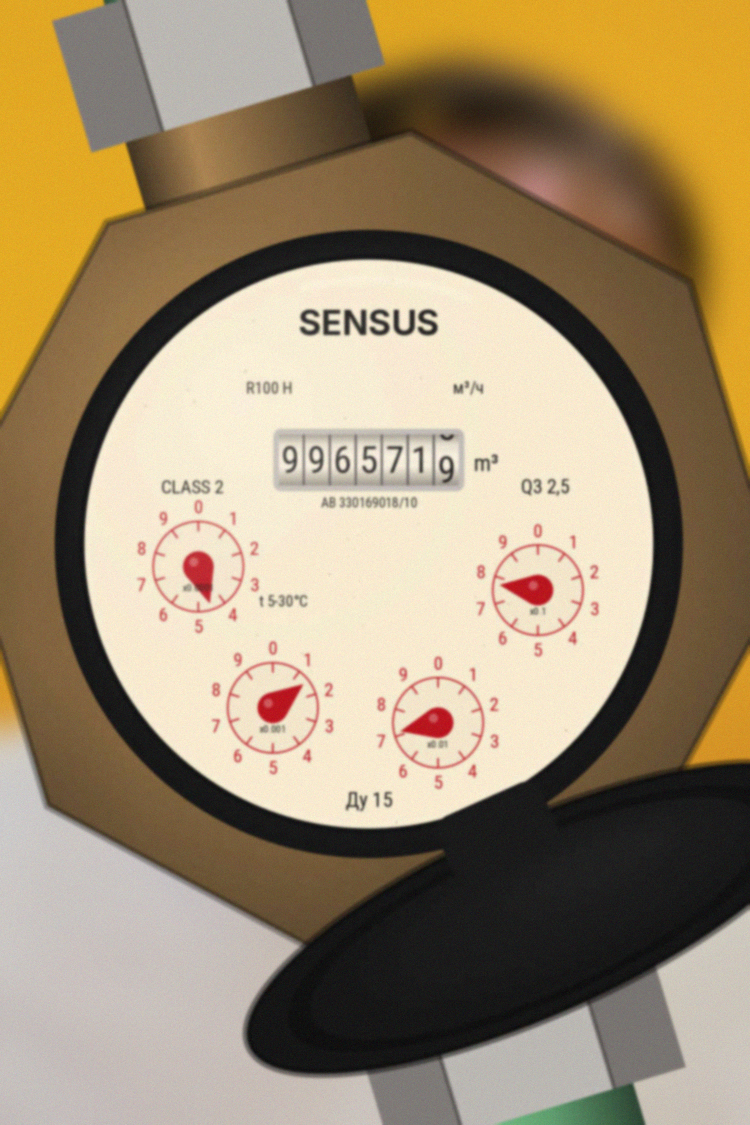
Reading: {"value": 9965718.7714, "unit": "m³"}
